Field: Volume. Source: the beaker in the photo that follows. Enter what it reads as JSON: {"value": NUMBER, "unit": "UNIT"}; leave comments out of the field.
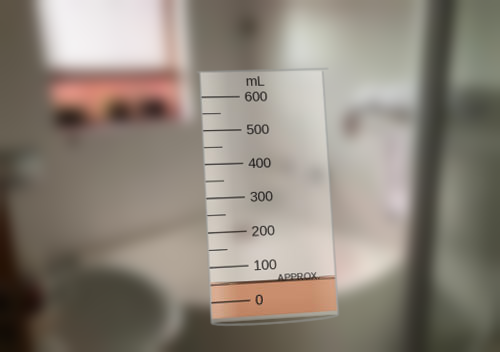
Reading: {"value": 50, "unit": "mL"}
